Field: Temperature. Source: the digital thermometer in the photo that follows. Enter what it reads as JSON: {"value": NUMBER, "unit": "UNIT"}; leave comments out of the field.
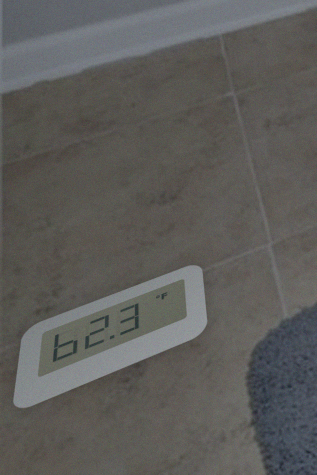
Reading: {"value": 62.3, "unit": "°F"}
